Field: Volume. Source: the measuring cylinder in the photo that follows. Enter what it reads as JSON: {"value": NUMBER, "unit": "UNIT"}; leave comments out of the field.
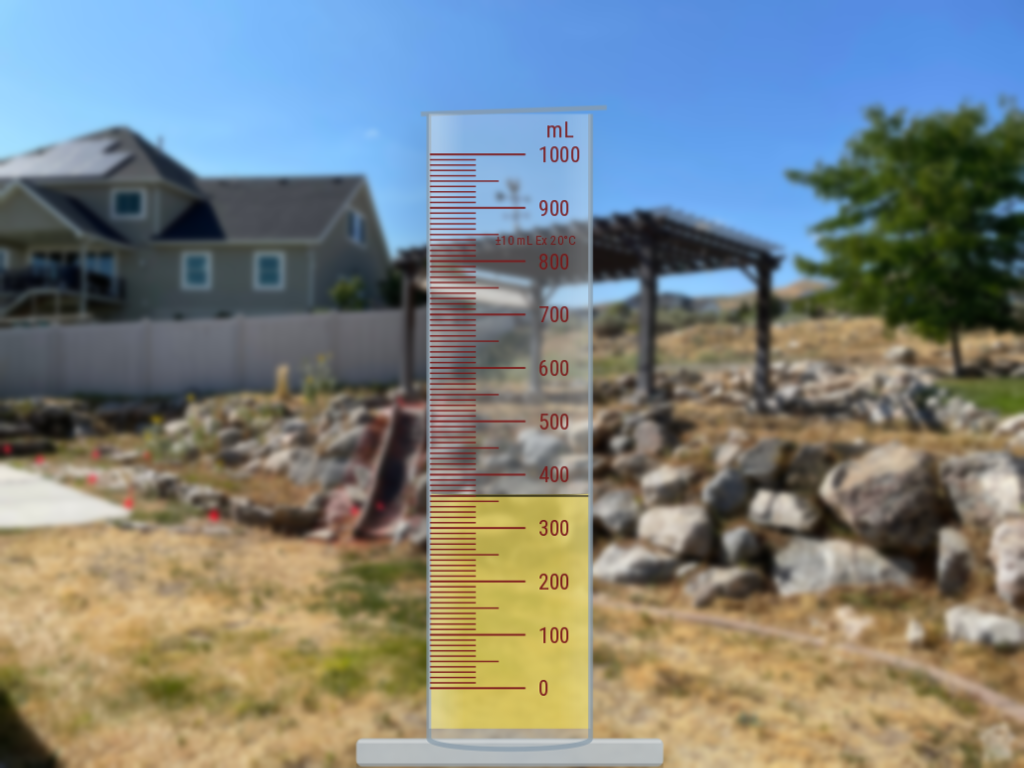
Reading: {"value": 360, "unit": "mL"}
